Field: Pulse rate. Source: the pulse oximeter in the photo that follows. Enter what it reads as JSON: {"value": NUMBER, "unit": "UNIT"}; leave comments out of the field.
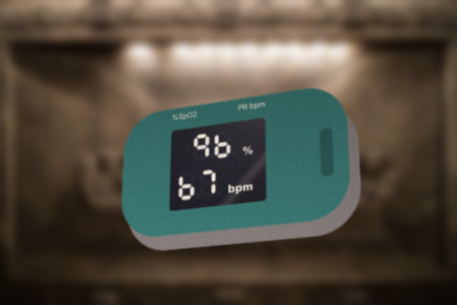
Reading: {"value": 67, "unit": "bpm"}
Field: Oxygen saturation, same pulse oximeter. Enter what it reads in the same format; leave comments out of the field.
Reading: {"value": 96, "unit": "%"}
